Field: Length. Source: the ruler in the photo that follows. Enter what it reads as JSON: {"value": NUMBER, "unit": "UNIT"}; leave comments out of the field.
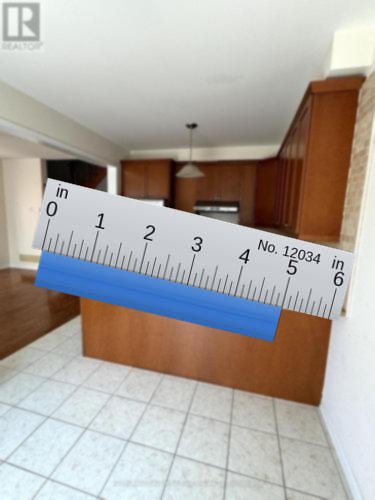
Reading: {"value": 5, "unit": "in"}
